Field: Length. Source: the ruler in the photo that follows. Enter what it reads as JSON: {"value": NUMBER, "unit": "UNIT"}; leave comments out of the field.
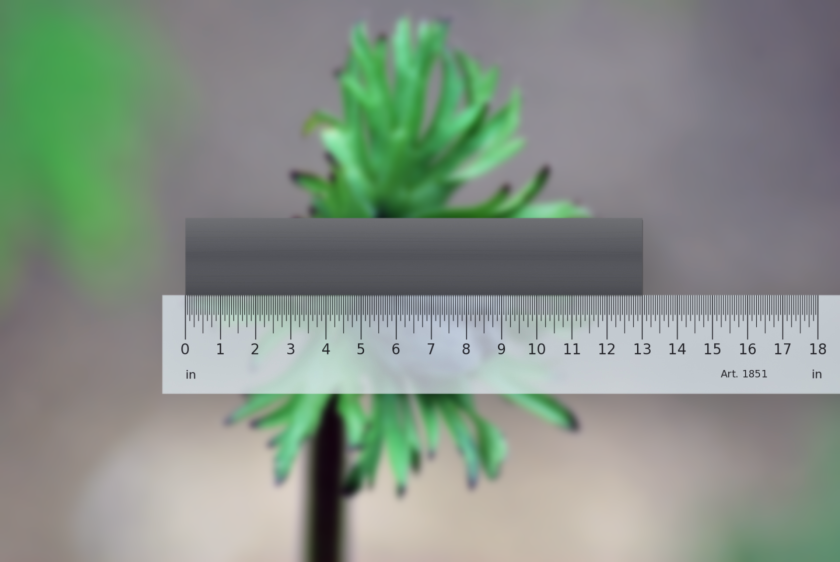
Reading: {"value": 13, "unit": "in"}
